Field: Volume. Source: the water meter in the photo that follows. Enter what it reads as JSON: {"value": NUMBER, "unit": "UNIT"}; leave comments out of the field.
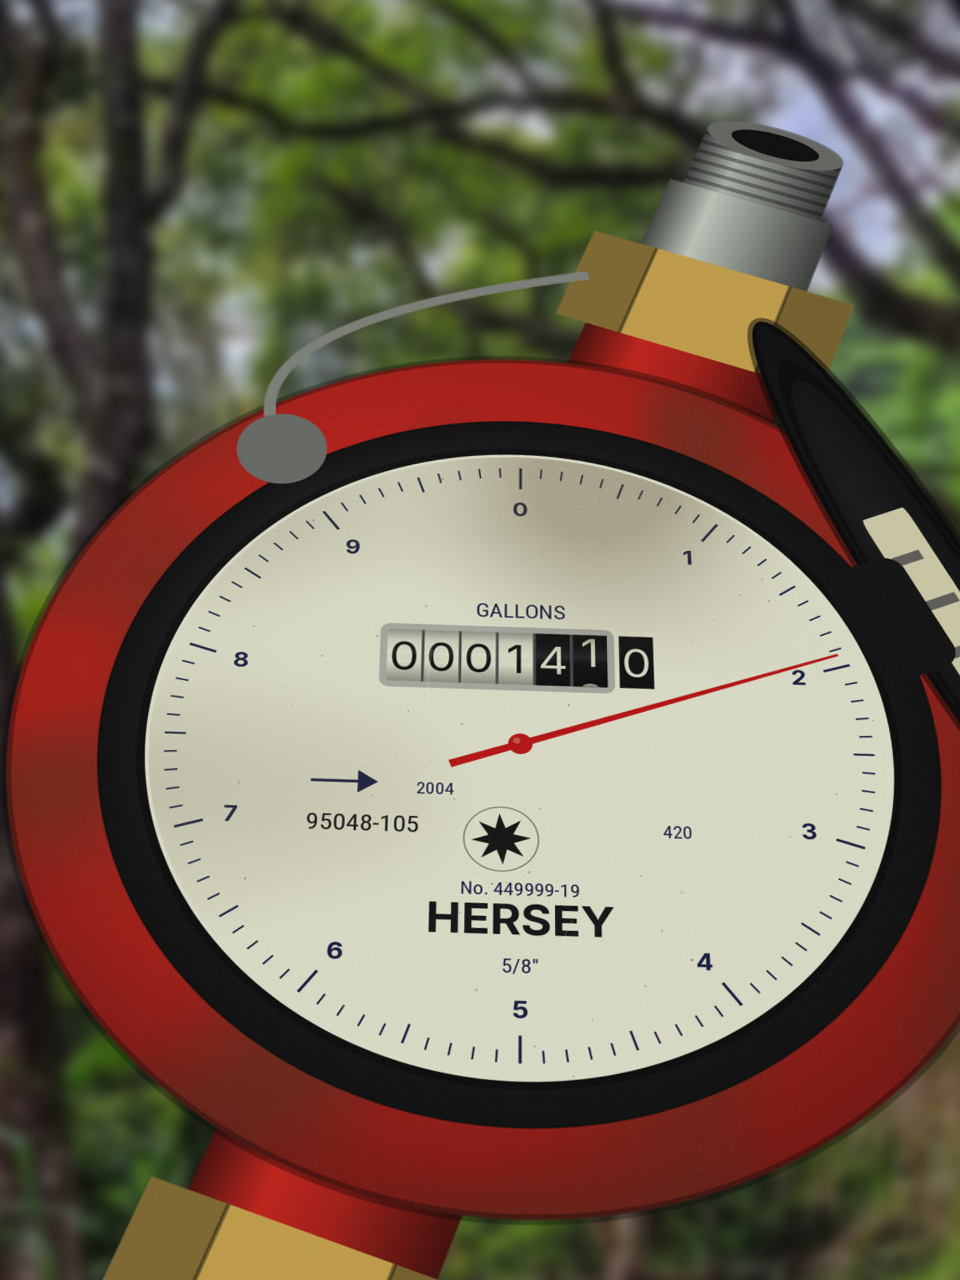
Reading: {"value": 1411.9, "unit": "gal"}
